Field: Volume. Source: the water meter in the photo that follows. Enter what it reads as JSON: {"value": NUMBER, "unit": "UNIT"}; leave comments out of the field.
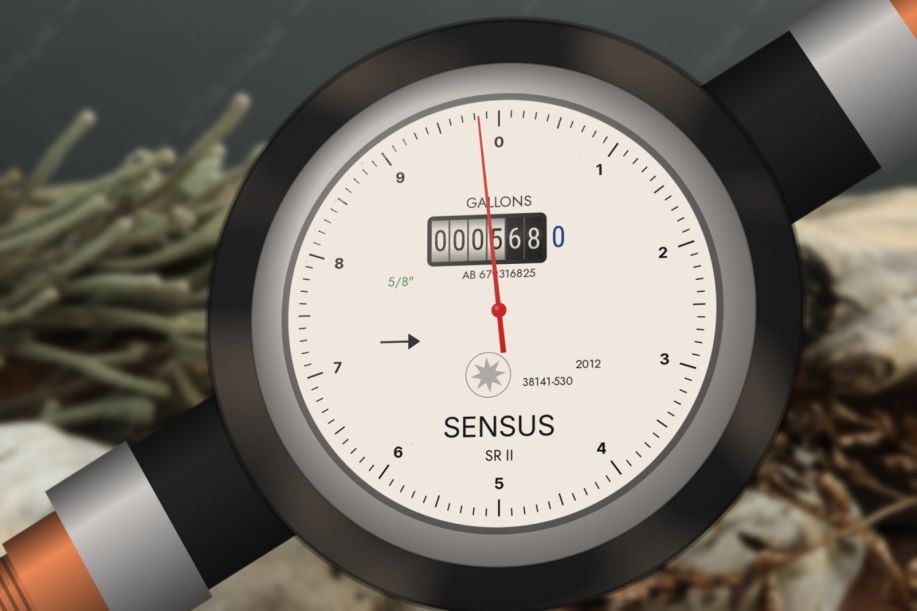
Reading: {"value": 5679.8, "unit": "gal"}
